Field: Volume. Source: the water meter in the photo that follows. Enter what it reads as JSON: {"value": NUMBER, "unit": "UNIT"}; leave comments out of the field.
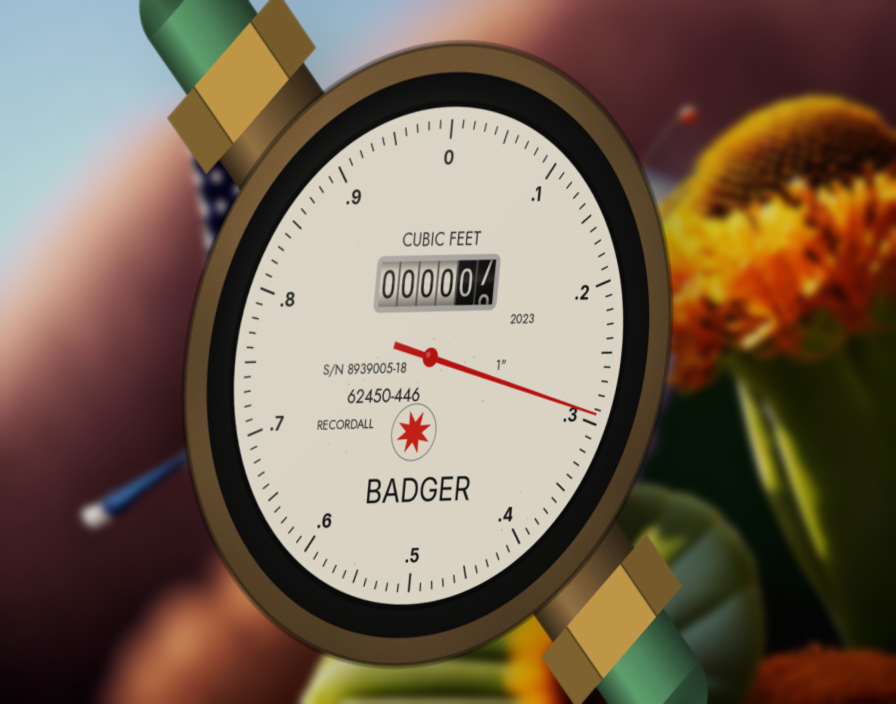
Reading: {"value": 7.29, "unit": "ft³"}
